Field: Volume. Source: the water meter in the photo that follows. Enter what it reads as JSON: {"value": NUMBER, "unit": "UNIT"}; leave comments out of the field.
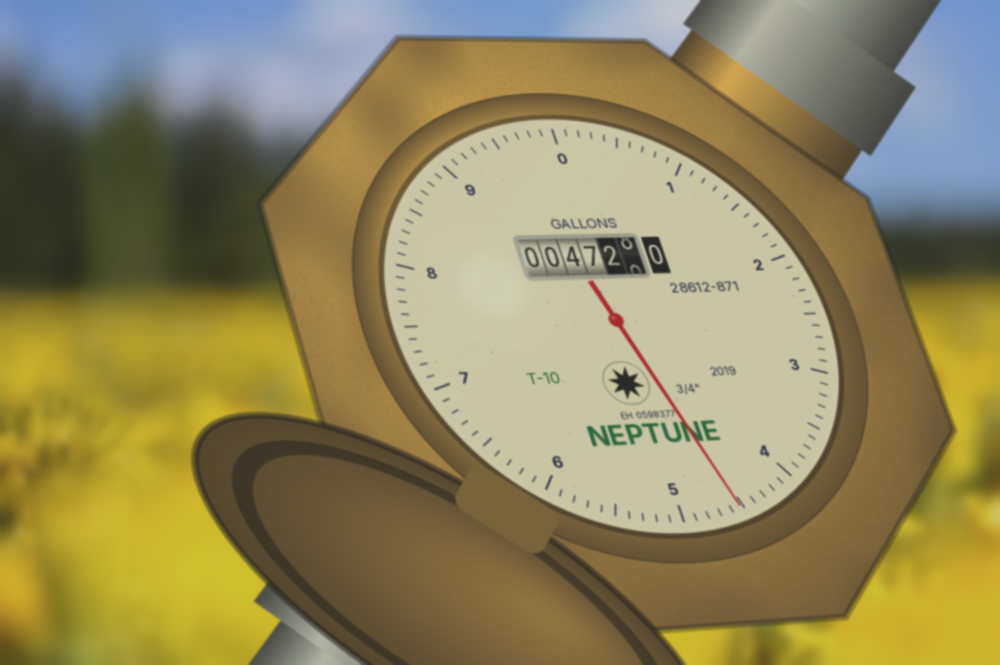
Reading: {"value": 47284.5, "unit": "gal"}
